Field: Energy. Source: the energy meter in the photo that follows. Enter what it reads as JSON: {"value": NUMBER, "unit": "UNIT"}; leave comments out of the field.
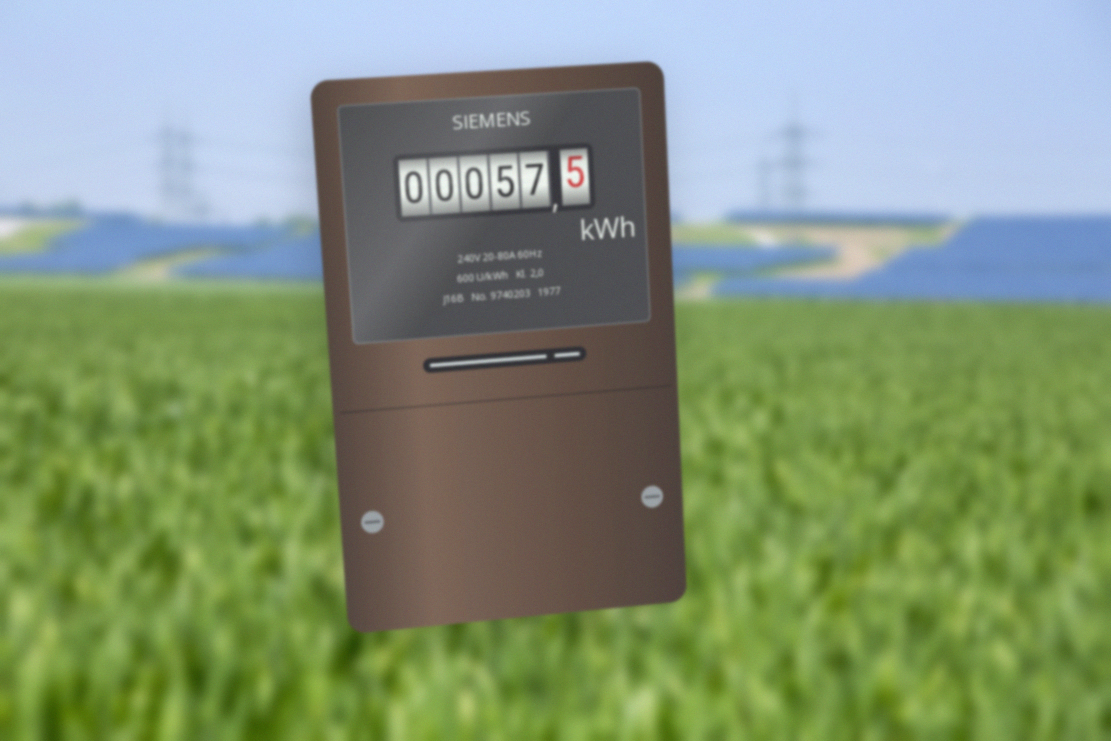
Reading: {"value": 57.5, "unit": "kWh"}
